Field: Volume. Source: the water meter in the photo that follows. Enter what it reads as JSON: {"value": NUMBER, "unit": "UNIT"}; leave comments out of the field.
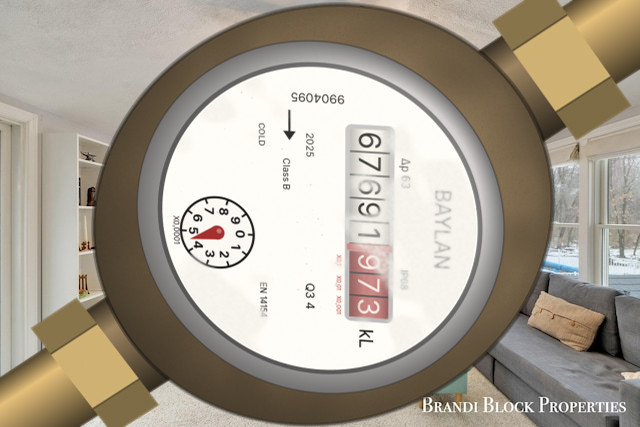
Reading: {"value": 67691.9734, "unit": "kL"}
